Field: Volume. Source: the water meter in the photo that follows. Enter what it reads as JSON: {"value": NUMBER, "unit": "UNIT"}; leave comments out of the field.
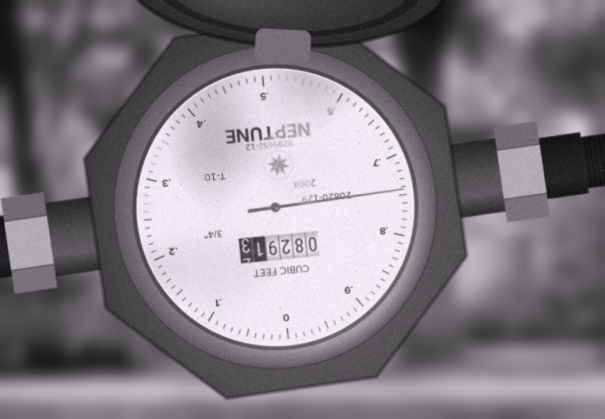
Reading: {"value": 82912.74, "unit": "ft³"}
